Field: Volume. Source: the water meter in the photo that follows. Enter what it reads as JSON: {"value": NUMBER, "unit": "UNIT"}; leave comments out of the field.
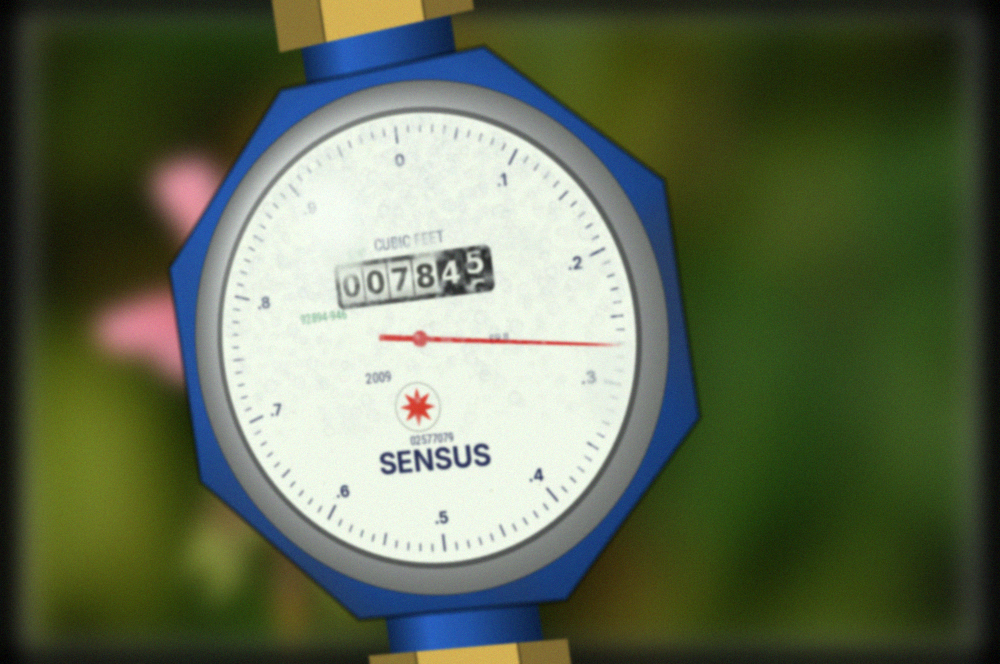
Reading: {"value": 7845.27, "unit": "ft³"}
